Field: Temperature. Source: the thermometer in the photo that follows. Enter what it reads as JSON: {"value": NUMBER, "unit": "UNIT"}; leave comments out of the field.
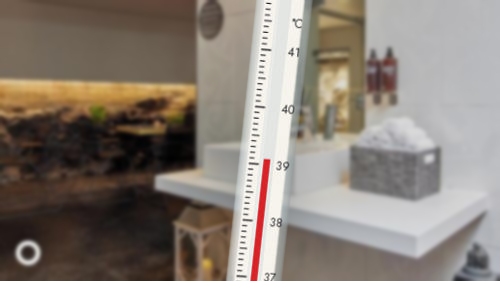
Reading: {"value": 39.1, "unit": "°C"}
